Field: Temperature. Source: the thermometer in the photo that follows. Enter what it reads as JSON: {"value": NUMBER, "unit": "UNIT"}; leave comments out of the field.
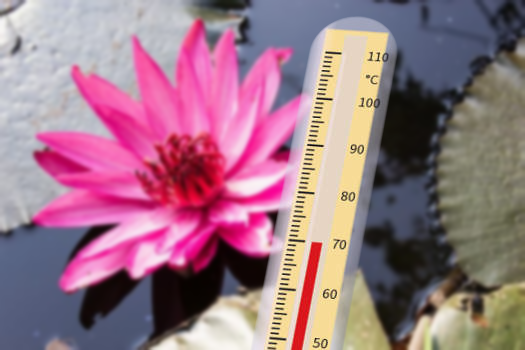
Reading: {"value": 70, "unit": "°C"}
